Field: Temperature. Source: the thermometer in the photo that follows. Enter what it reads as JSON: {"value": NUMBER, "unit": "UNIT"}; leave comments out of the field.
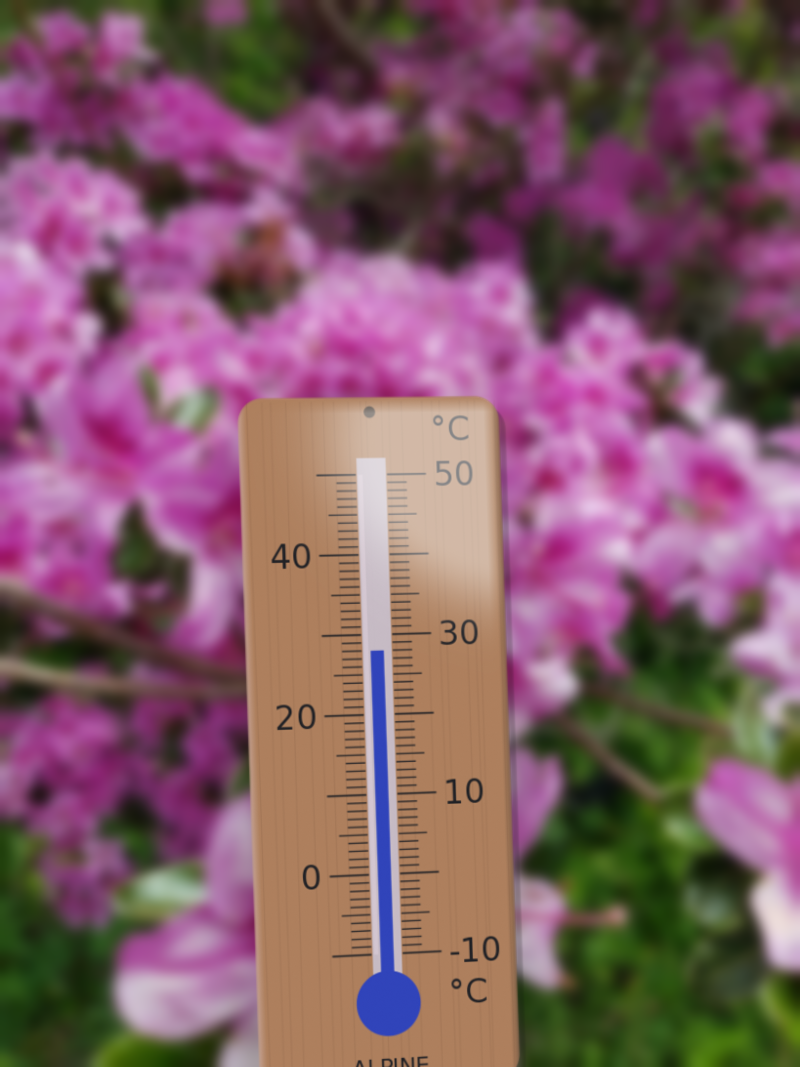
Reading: {"value": 28, "unit": "°C"}
